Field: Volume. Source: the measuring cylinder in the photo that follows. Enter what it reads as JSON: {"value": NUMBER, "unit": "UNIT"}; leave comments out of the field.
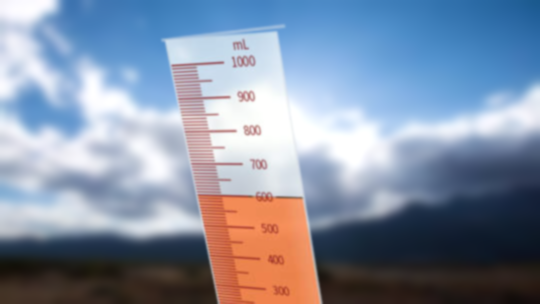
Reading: {"value": 600, "unit": "mL"}
